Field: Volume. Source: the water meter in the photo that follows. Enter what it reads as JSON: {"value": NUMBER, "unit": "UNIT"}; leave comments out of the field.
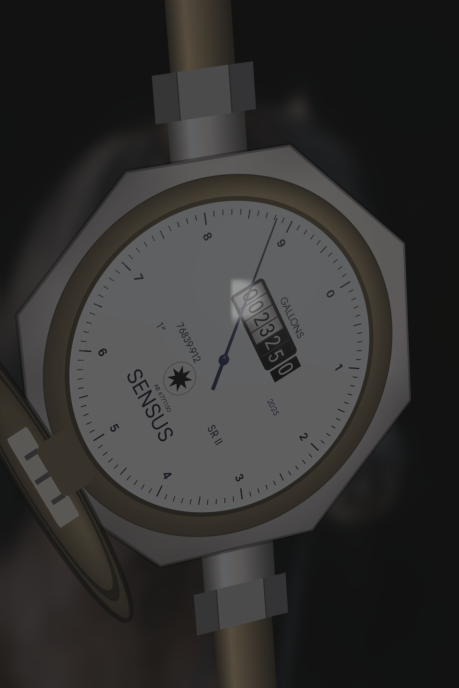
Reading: {"value": 23248.8, "unit": "gal"}
